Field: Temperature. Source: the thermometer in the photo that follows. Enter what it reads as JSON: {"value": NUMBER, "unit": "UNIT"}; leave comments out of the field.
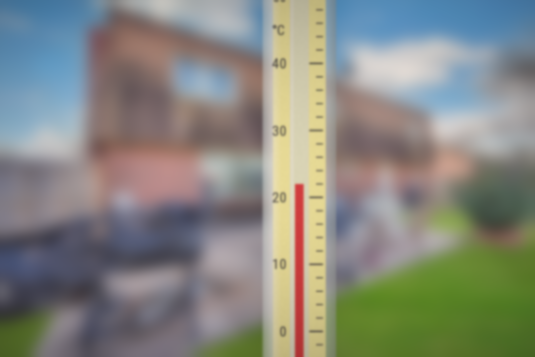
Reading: {"value": 22, "unit": "°C"}
